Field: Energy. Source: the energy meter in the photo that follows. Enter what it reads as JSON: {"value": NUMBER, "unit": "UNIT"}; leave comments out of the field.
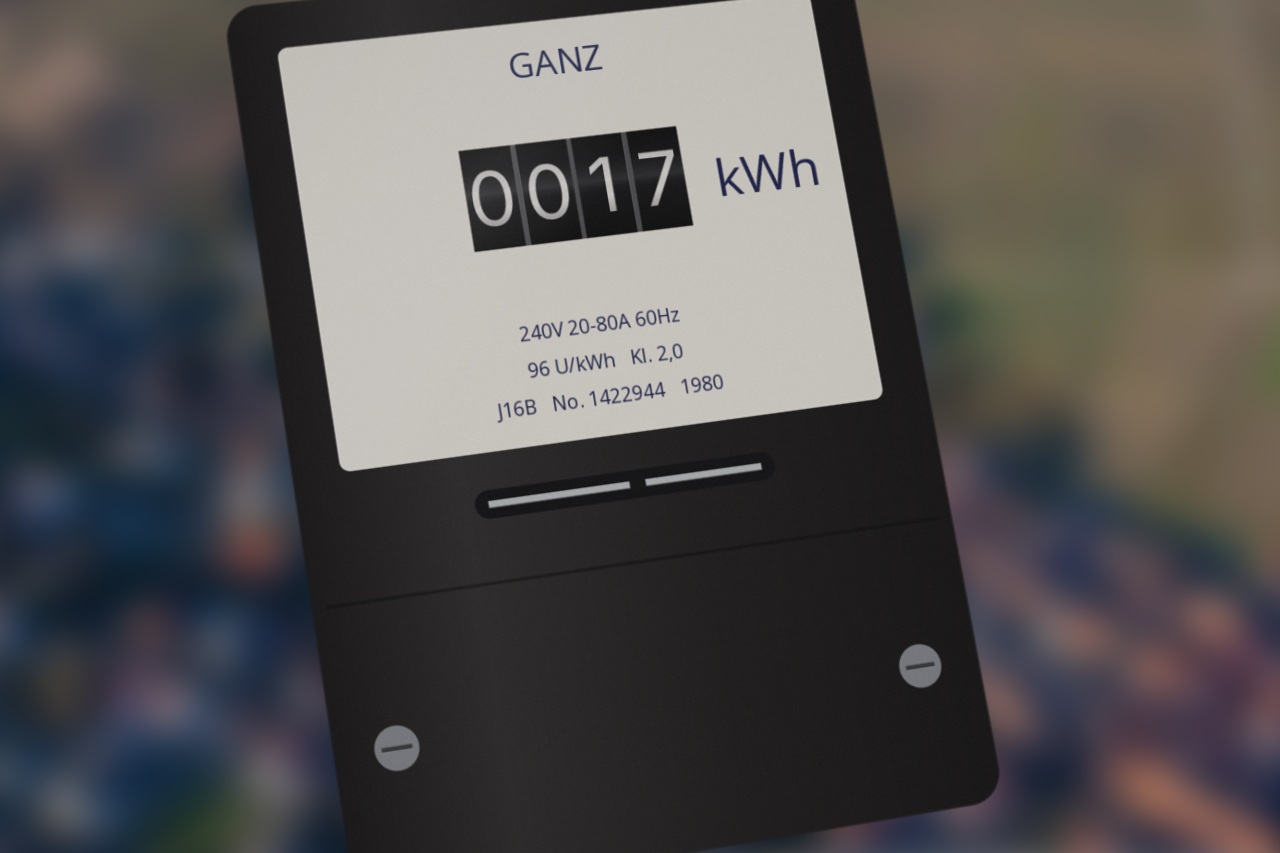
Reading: {"value": 17, "unit": "kWh"}
